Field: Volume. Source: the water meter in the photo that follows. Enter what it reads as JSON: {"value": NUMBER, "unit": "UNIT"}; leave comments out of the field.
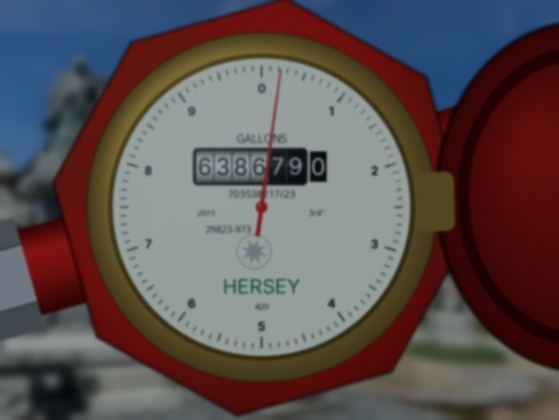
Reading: {"value": 6386790.2, "unit": "gal"}
